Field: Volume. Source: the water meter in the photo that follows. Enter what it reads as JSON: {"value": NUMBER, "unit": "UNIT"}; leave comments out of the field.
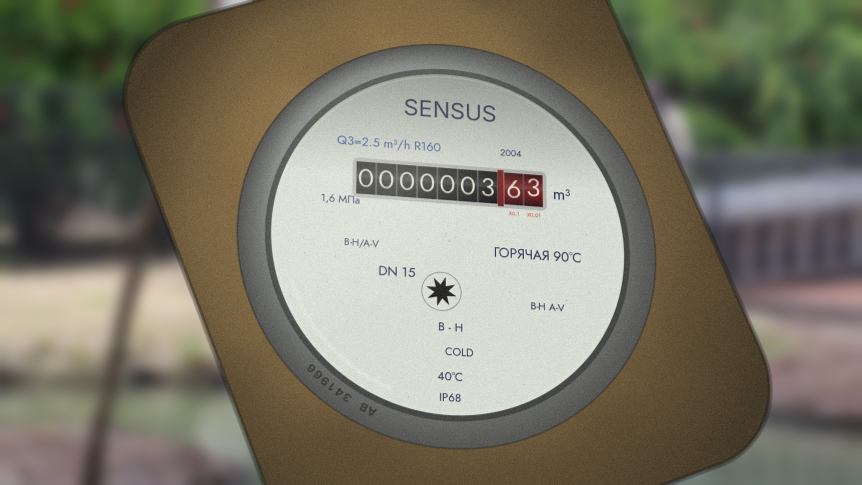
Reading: {"value": 3.63, "unit": "m³"}
